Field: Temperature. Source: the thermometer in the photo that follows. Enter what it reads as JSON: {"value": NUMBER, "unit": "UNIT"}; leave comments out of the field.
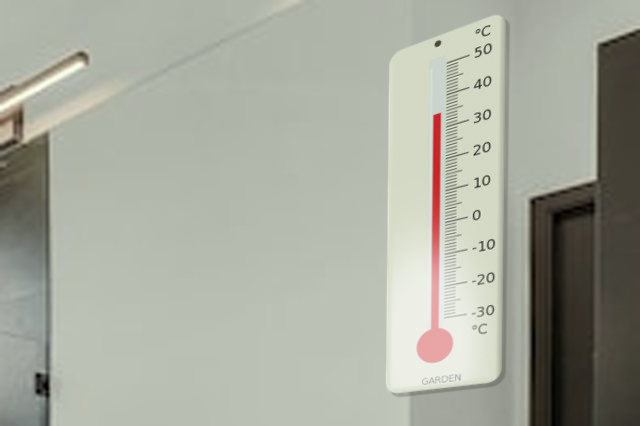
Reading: {"value": 35, "unit": "°C"}
